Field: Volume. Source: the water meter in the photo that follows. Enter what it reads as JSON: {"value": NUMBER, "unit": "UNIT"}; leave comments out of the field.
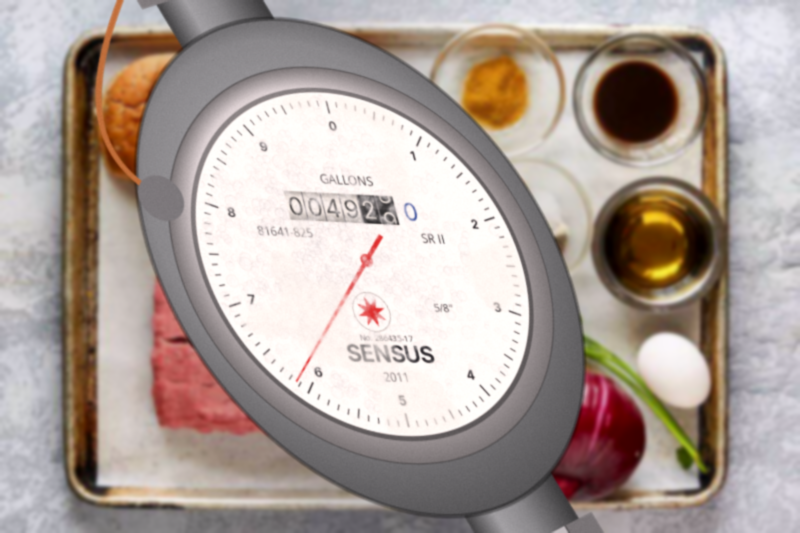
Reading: {"value": 49286.1, "unit": "gal"}
